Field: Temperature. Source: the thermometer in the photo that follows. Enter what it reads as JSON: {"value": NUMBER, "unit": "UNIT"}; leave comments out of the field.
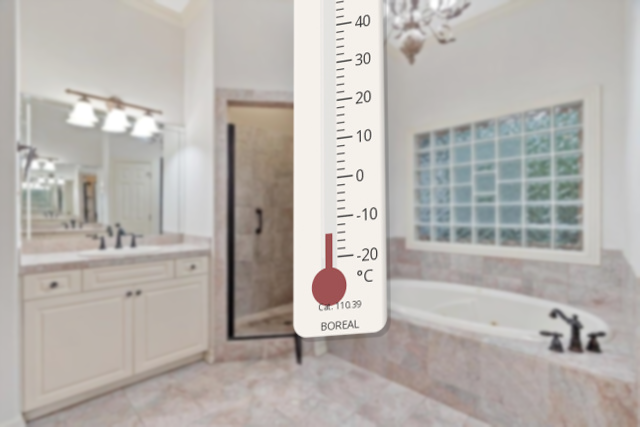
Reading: {"value": -14, "unit": "°C"}
